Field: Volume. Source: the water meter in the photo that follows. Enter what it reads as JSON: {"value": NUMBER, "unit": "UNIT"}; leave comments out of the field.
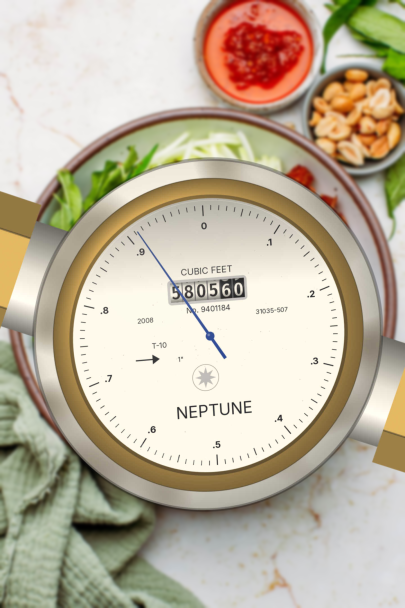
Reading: {"value": 580559.91, "unit": "ft³"}
